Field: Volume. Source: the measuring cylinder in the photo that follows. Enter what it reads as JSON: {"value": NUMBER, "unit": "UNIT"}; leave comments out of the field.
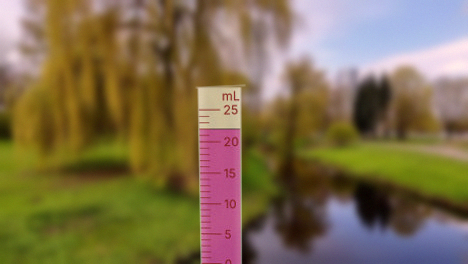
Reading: {"value": 22, "unit": "mL"}
